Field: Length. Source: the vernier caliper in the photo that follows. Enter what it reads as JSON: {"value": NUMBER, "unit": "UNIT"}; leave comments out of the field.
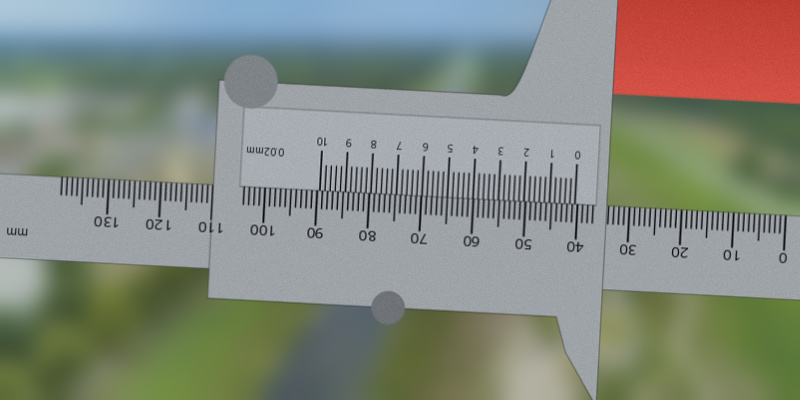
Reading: {"value": 40.5, "unit": "mm"}
